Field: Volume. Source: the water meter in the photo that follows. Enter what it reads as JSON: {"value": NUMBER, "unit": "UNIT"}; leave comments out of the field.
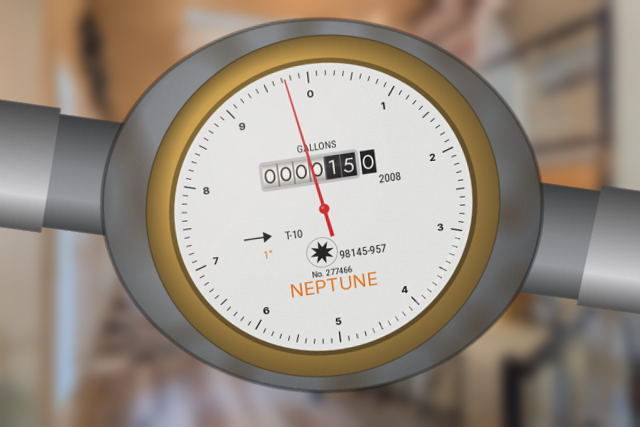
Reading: {"value": 149.7, "unit": "gal"}
